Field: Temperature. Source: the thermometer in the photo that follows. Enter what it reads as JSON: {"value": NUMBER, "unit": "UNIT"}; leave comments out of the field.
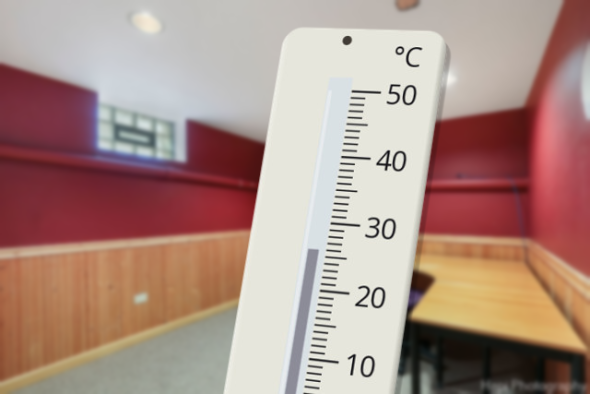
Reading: {"value": 26, "unit": "°C"}
